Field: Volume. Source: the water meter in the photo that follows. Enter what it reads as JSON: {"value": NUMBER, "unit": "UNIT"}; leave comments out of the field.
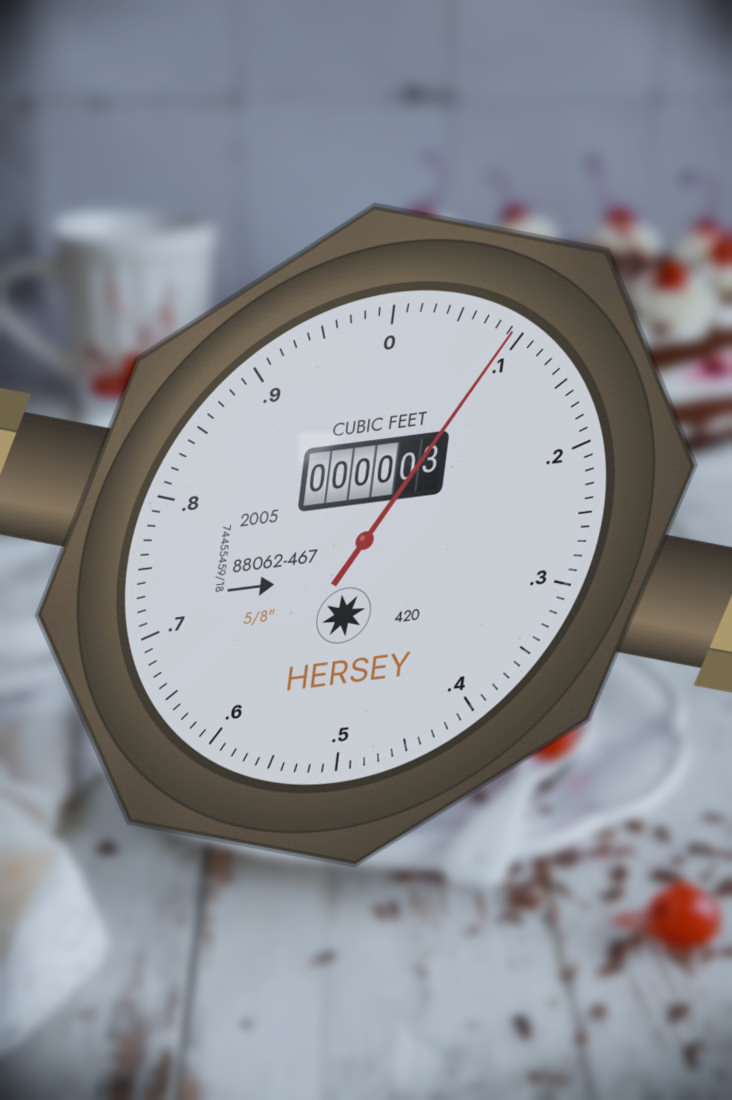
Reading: {"value": 3.09, "unit": "ft³"}
